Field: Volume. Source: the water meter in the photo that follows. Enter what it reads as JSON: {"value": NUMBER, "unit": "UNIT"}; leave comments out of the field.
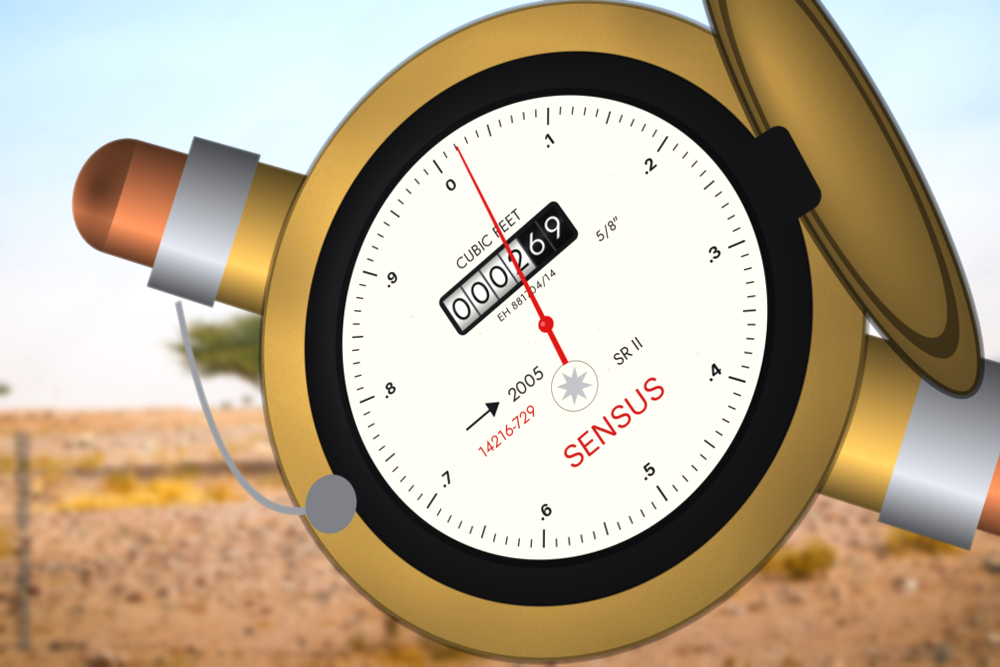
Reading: {"value": 269.02, "unit": "ft³"}
